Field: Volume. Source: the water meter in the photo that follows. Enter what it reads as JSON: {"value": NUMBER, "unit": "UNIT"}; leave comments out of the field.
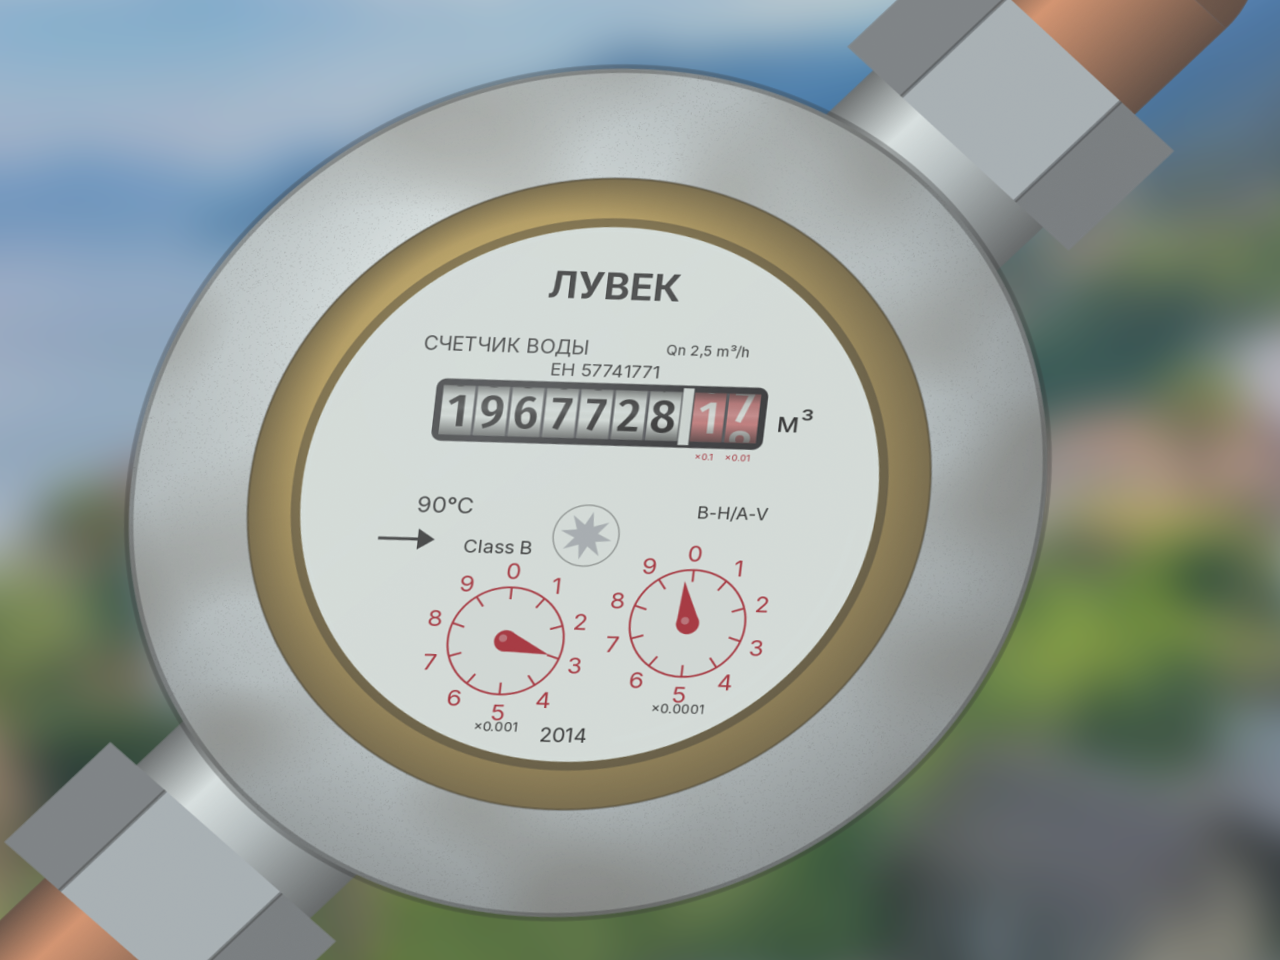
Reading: {"value": 1967728.1729, "unit": "m³"}
